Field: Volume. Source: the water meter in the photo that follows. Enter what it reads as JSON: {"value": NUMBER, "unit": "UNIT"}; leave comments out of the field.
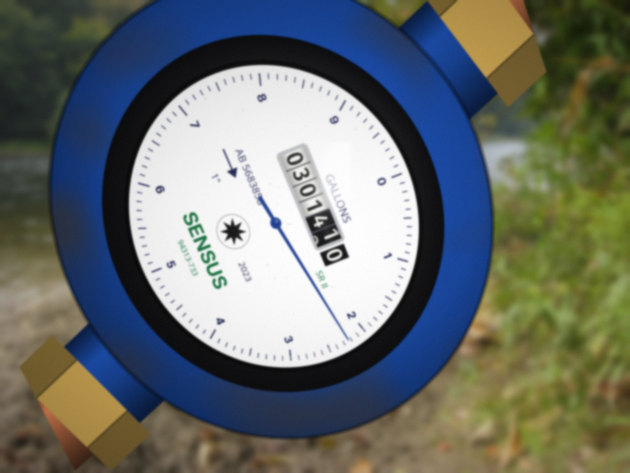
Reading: {"value": 301412.2, "unit": "gal"}
